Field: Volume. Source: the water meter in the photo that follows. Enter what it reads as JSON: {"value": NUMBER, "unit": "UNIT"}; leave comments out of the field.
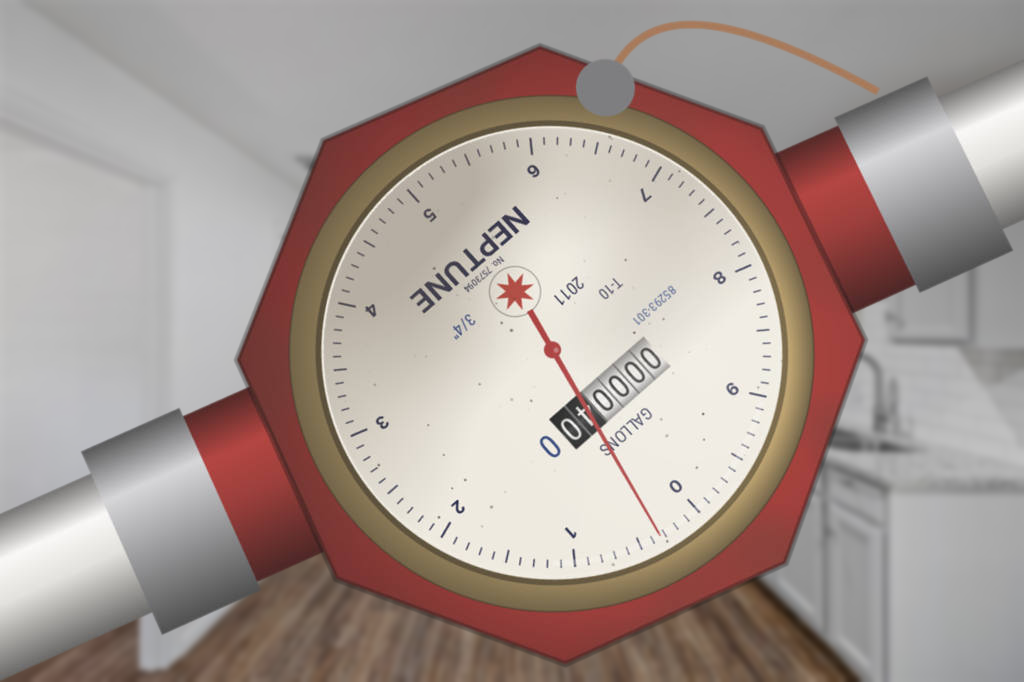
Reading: {"value": 400.3, "unit": "gal"}
